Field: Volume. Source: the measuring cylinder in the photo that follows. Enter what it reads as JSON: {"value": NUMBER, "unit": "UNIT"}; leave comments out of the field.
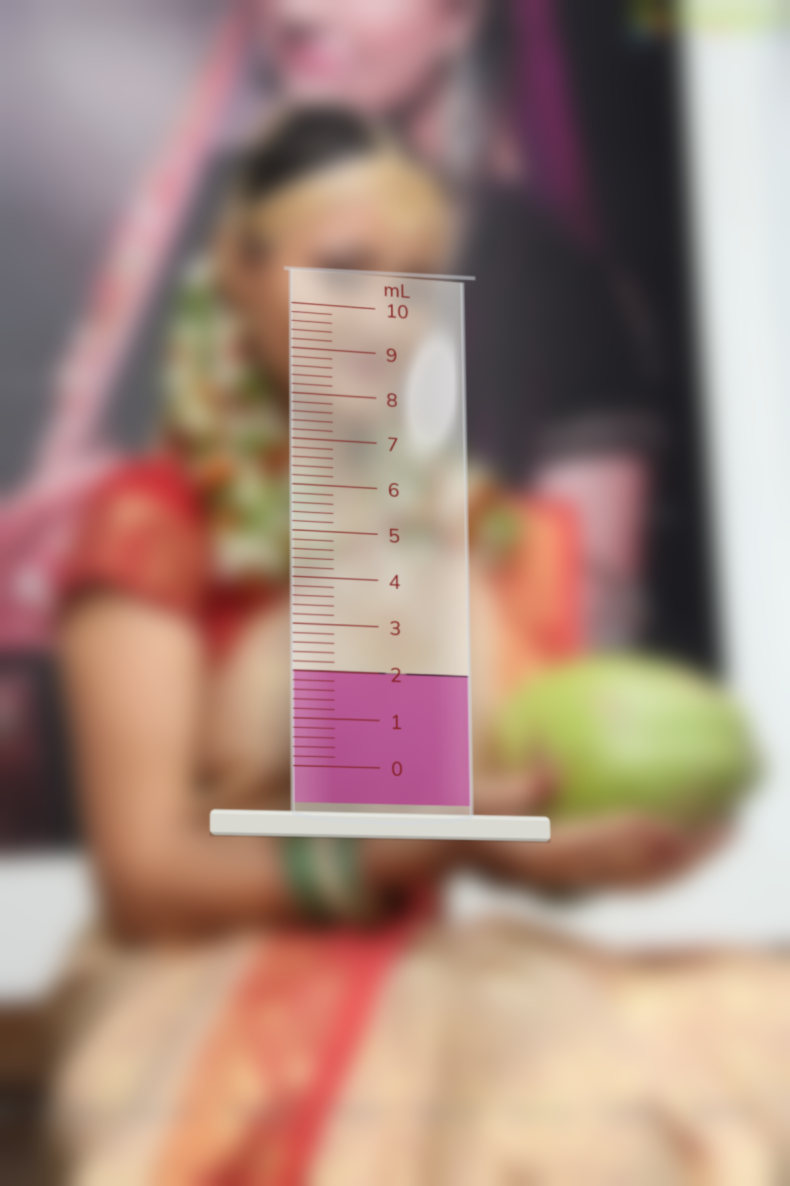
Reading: {"value": 2, "unit": "mL"}
